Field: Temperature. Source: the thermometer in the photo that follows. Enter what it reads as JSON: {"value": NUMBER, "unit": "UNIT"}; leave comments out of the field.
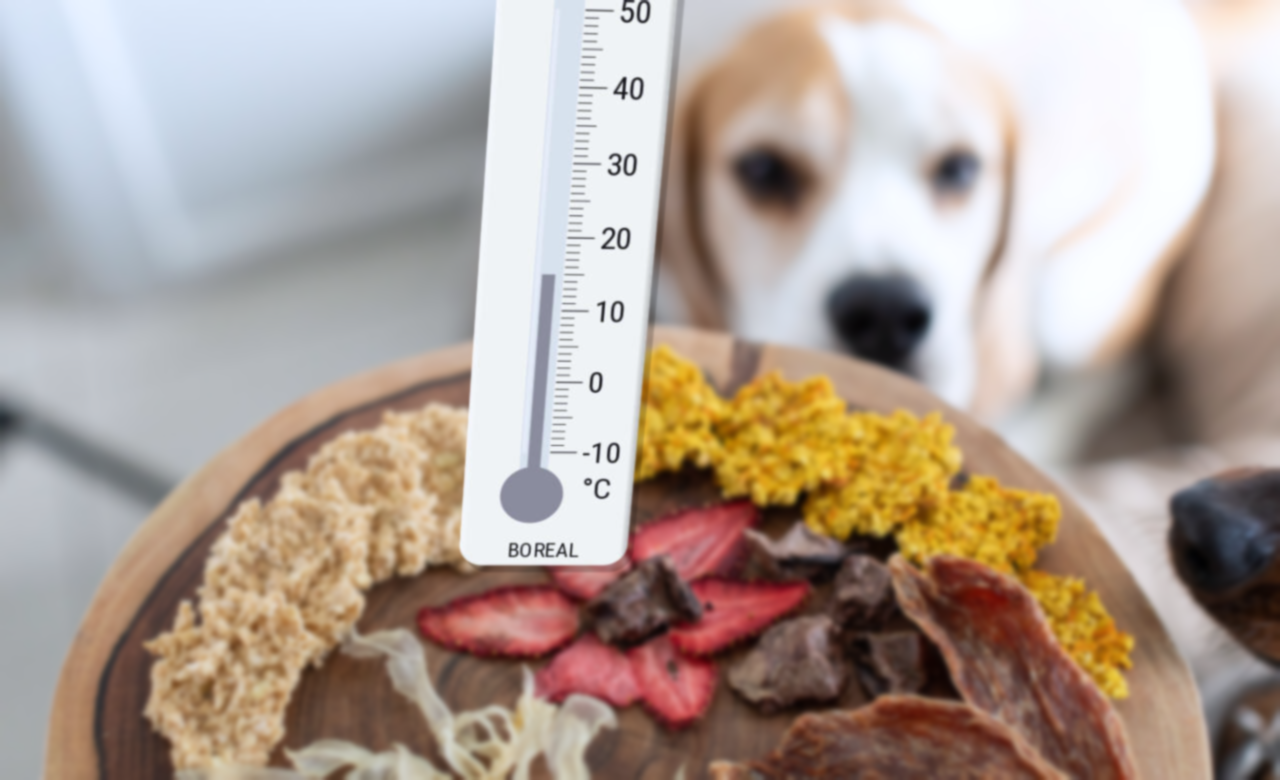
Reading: {"value": 15, "unit": "°C"}
